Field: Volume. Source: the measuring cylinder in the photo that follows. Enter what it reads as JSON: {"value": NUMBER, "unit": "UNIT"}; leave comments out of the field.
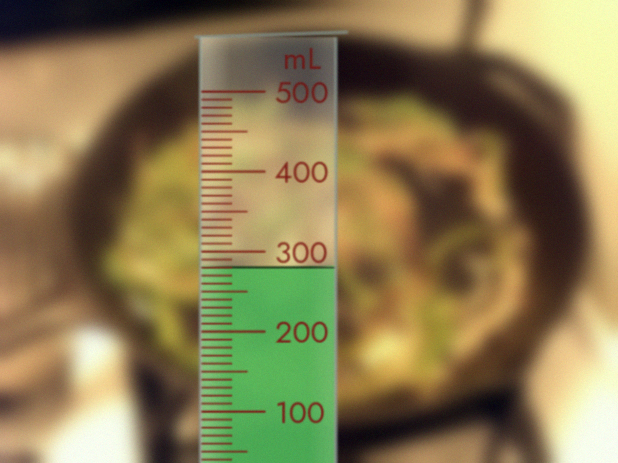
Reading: {"value": 280, "unit": "mL"}
